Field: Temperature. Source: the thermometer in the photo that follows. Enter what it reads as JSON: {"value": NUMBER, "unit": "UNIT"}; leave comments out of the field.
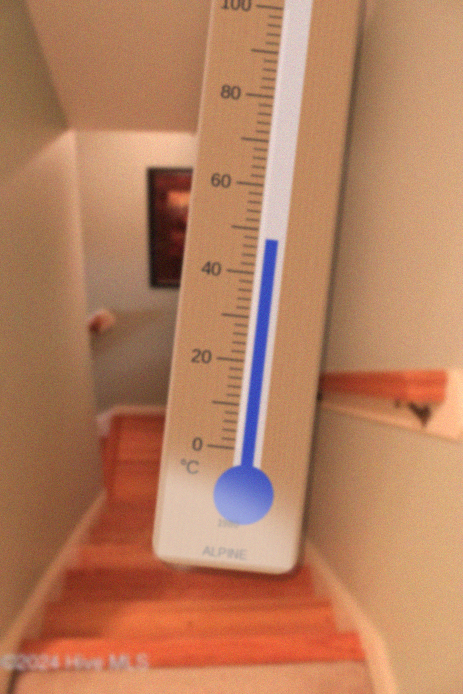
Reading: {"value": 48, "unit": "°C"}
